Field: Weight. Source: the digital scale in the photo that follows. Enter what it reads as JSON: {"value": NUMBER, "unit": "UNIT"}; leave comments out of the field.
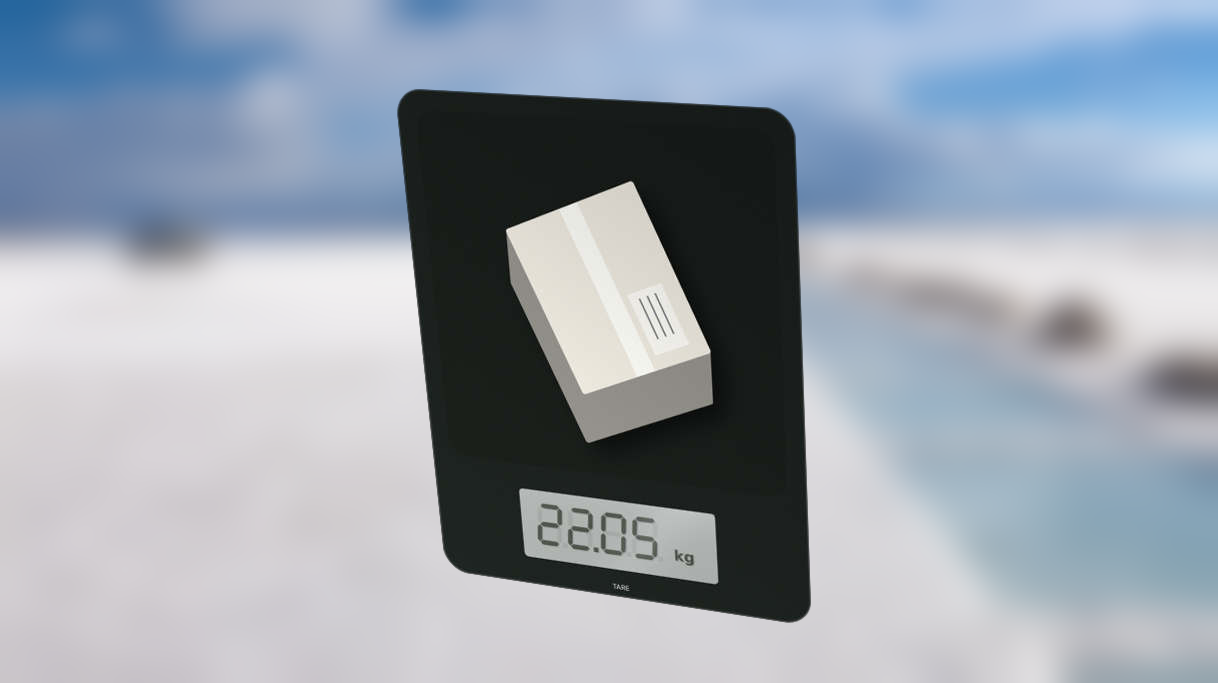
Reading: {"value": 22.05, "unit": "kg"}
